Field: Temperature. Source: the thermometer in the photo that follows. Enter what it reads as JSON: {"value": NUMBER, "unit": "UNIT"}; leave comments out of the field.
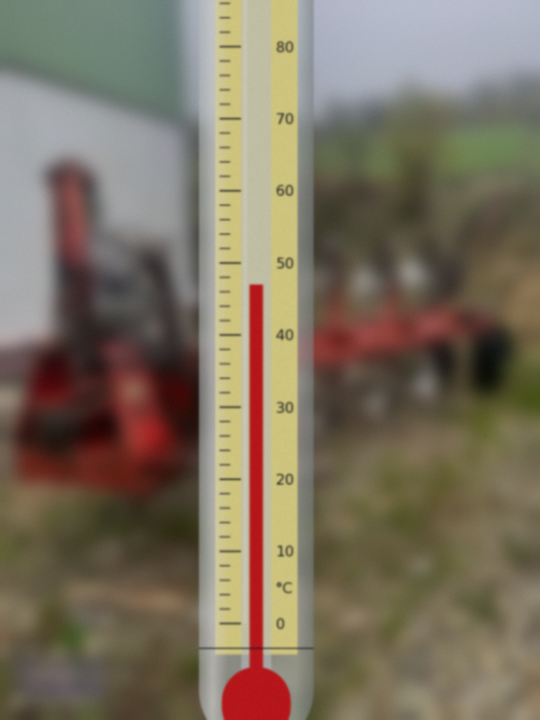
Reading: {"value": 47, "unit": "°C"}
